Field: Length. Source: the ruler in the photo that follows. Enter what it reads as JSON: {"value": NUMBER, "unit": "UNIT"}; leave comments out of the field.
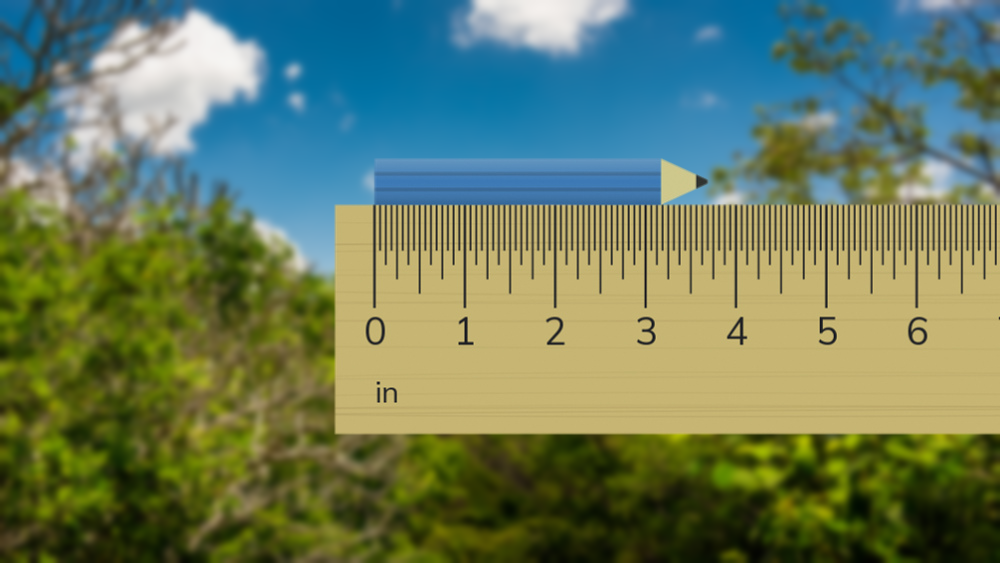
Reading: {"value": 3.6875, "unit": "in"}
